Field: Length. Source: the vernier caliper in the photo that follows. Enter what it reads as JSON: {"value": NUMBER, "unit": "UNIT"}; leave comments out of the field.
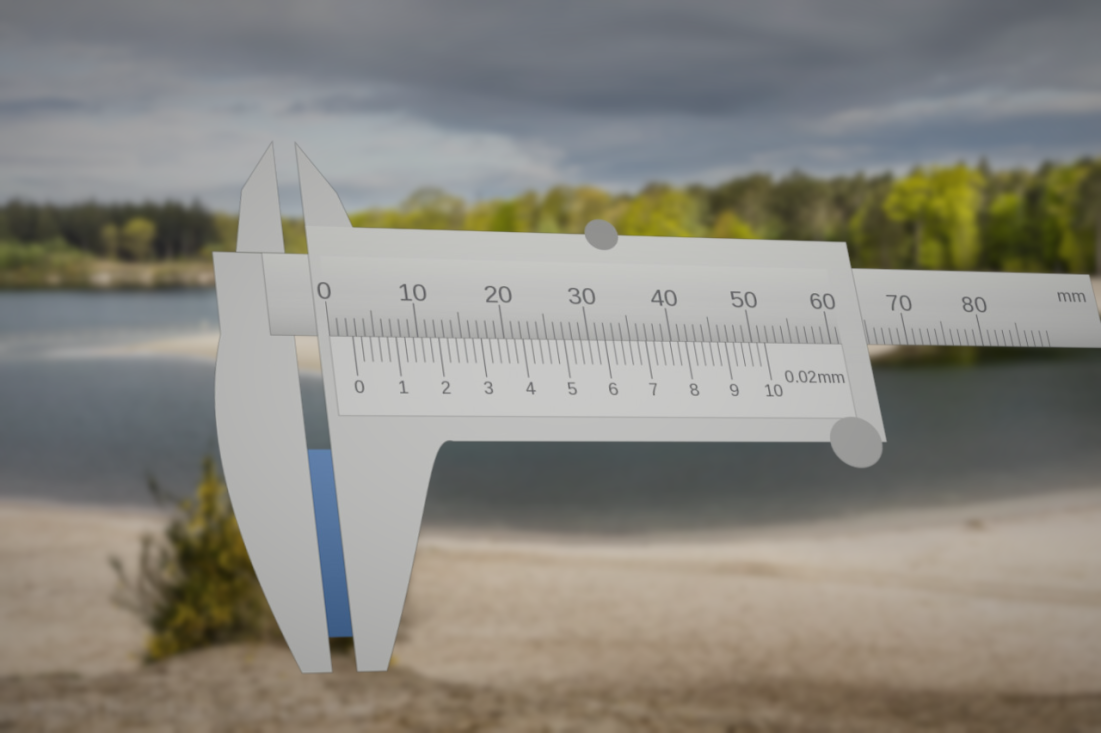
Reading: {"value": 2.6, "unit": "mm"}
